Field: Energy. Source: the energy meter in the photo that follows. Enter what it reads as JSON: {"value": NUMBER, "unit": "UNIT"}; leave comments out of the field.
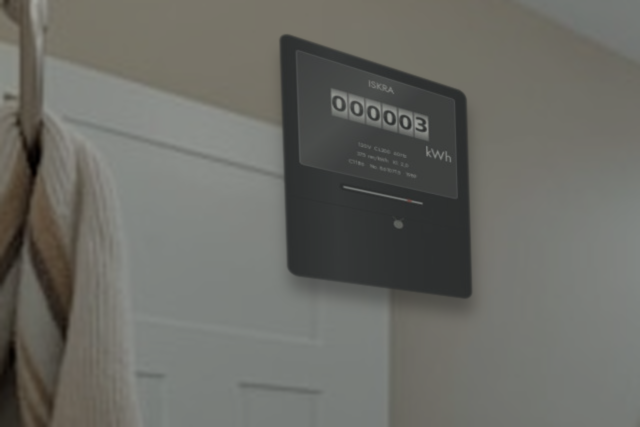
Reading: {"value": 3, "unit": "kWh"}
